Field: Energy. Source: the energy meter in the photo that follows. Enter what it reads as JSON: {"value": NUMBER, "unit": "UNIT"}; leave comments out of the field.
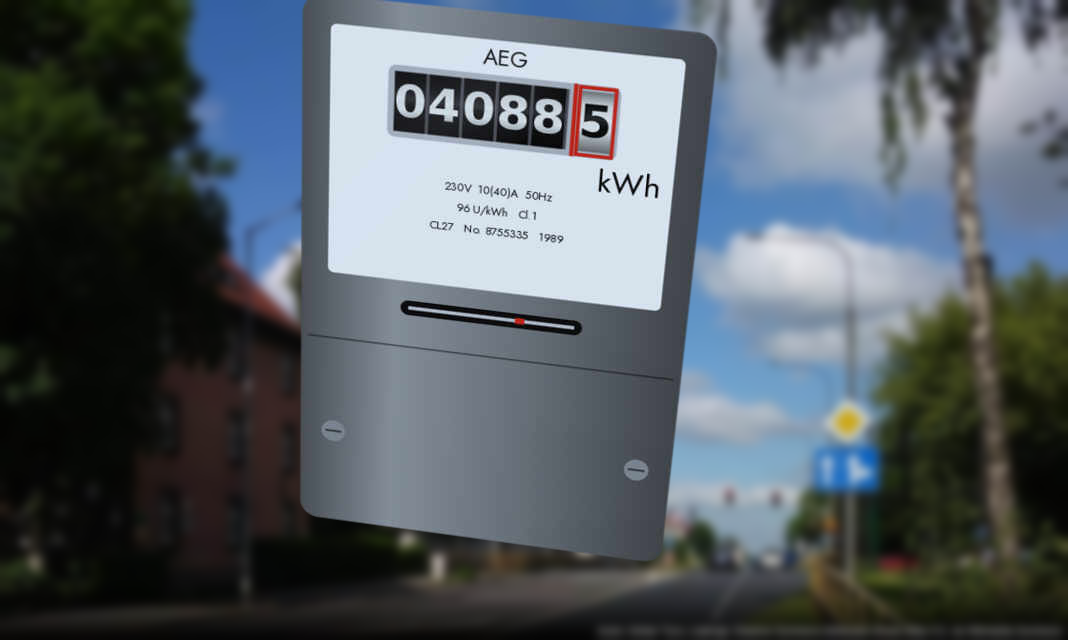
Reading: {"value": 4088.5, "unit": "kWh"}
